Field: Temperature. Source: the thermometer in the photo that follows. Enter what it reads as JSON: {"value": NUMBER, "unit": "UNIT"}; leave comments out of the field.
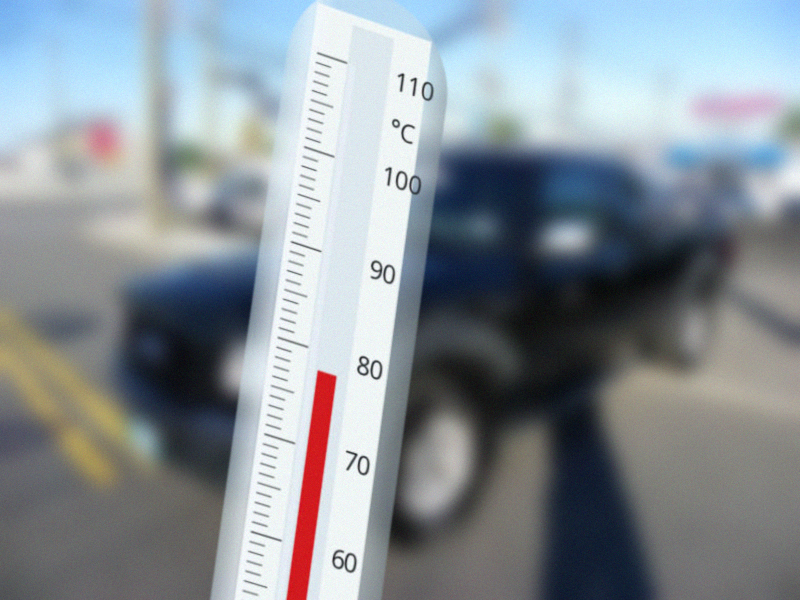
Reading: {"value": 78, "unit": "°C"}
